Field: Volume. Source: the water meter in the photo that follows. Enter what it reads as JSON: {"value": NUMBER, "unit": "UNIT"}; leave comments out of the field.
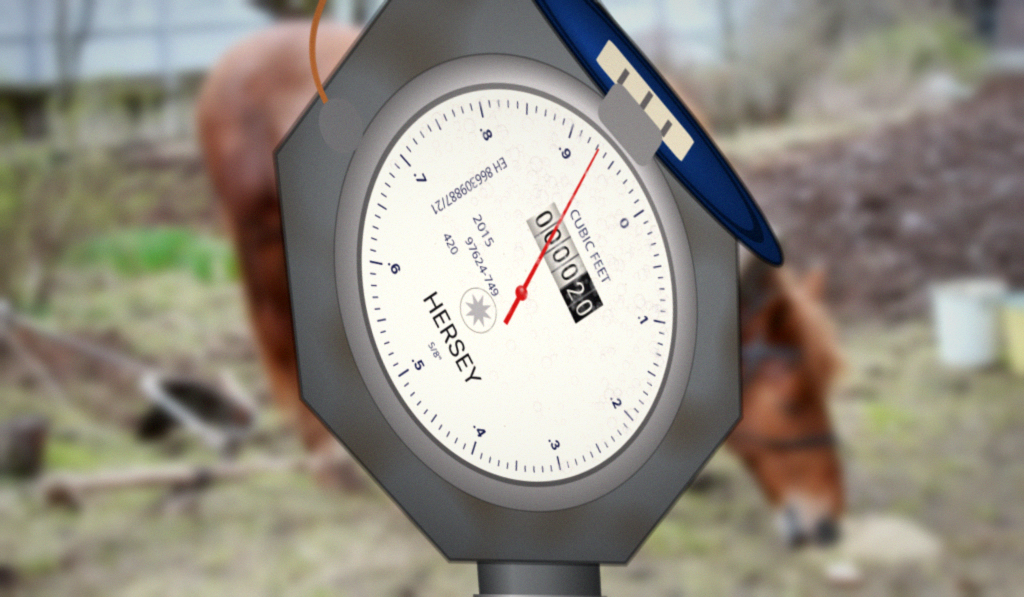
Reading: {"value": 19.93, "unit": "ft³"}
